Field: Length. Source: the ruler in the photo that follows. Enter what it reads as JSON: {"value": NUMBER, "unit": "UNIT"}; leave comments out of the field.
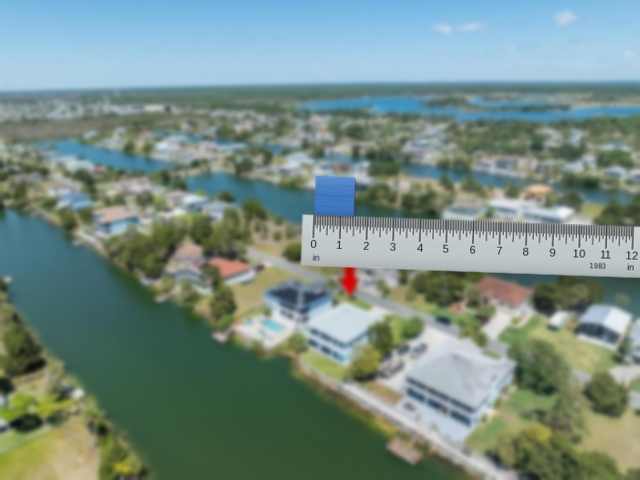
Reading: {"value": 1.5, "unit": "in"}
